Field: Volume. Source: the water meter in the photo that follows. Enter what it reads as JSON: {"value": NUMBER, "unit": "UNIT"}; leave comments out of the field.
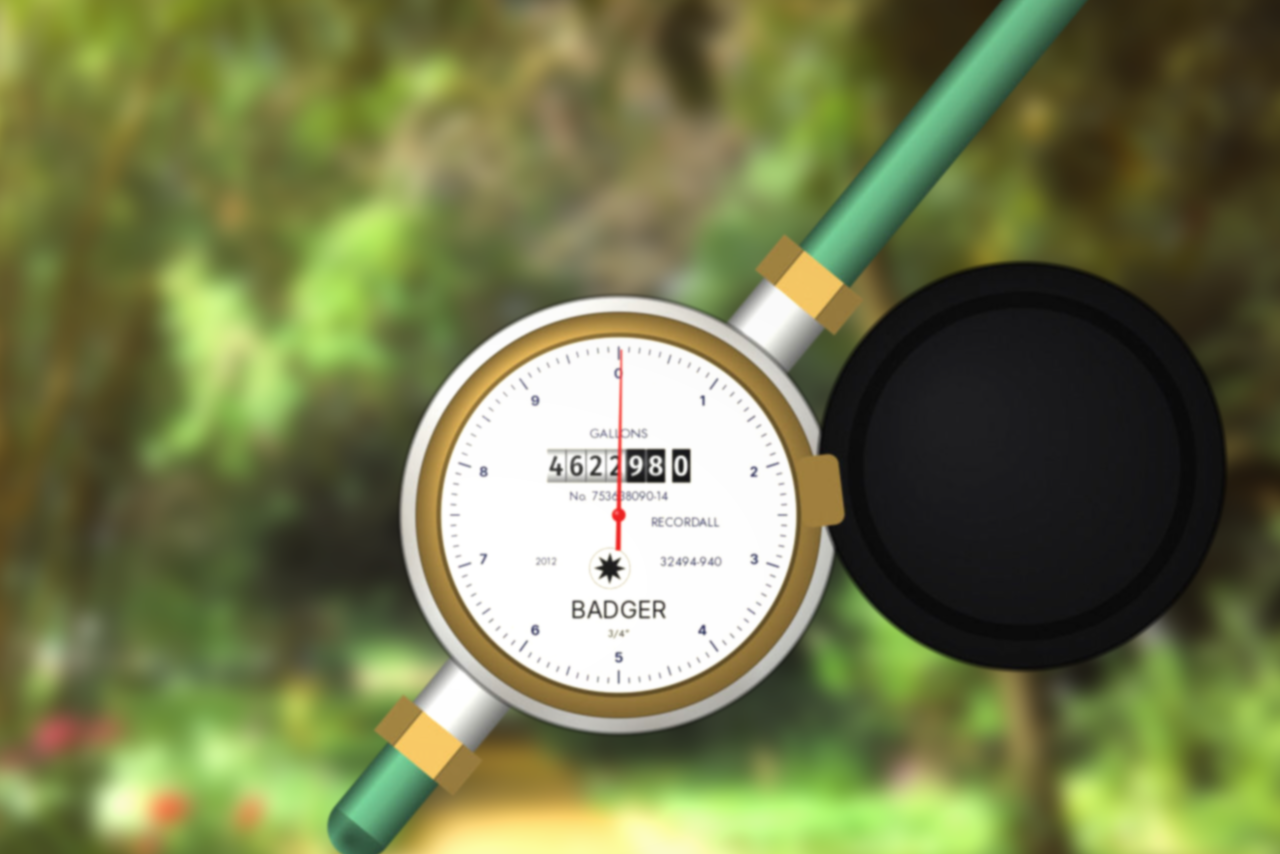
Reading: {"value": 4622980.0, "unit": "gal"}
